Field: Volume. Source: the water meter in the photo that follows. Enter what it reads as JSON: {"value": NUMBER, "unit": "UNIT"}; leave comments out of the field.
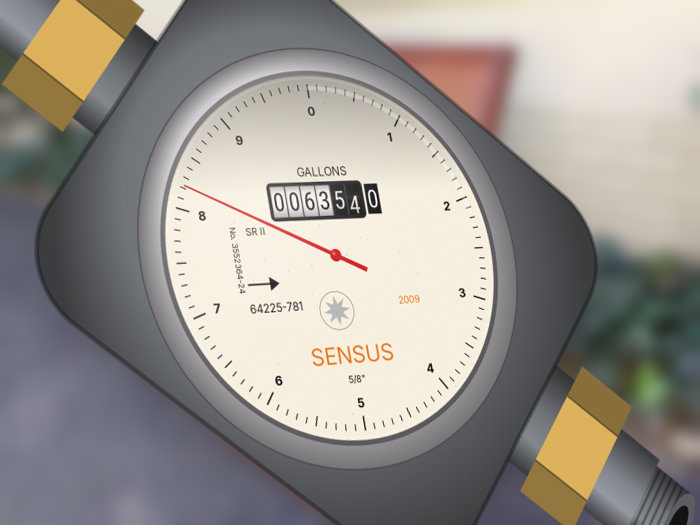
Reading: {"value": 63538.2, "unit": "gal"}
